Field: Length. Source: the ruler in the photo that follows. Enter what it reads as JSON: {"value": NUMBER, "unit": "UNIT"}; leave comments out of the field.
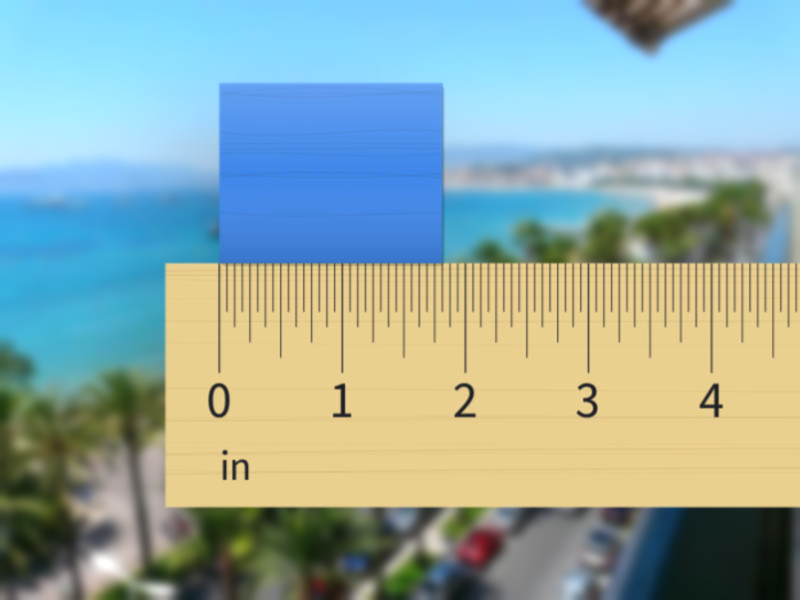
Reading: {"value": 1.8125, "unit": "in"}
